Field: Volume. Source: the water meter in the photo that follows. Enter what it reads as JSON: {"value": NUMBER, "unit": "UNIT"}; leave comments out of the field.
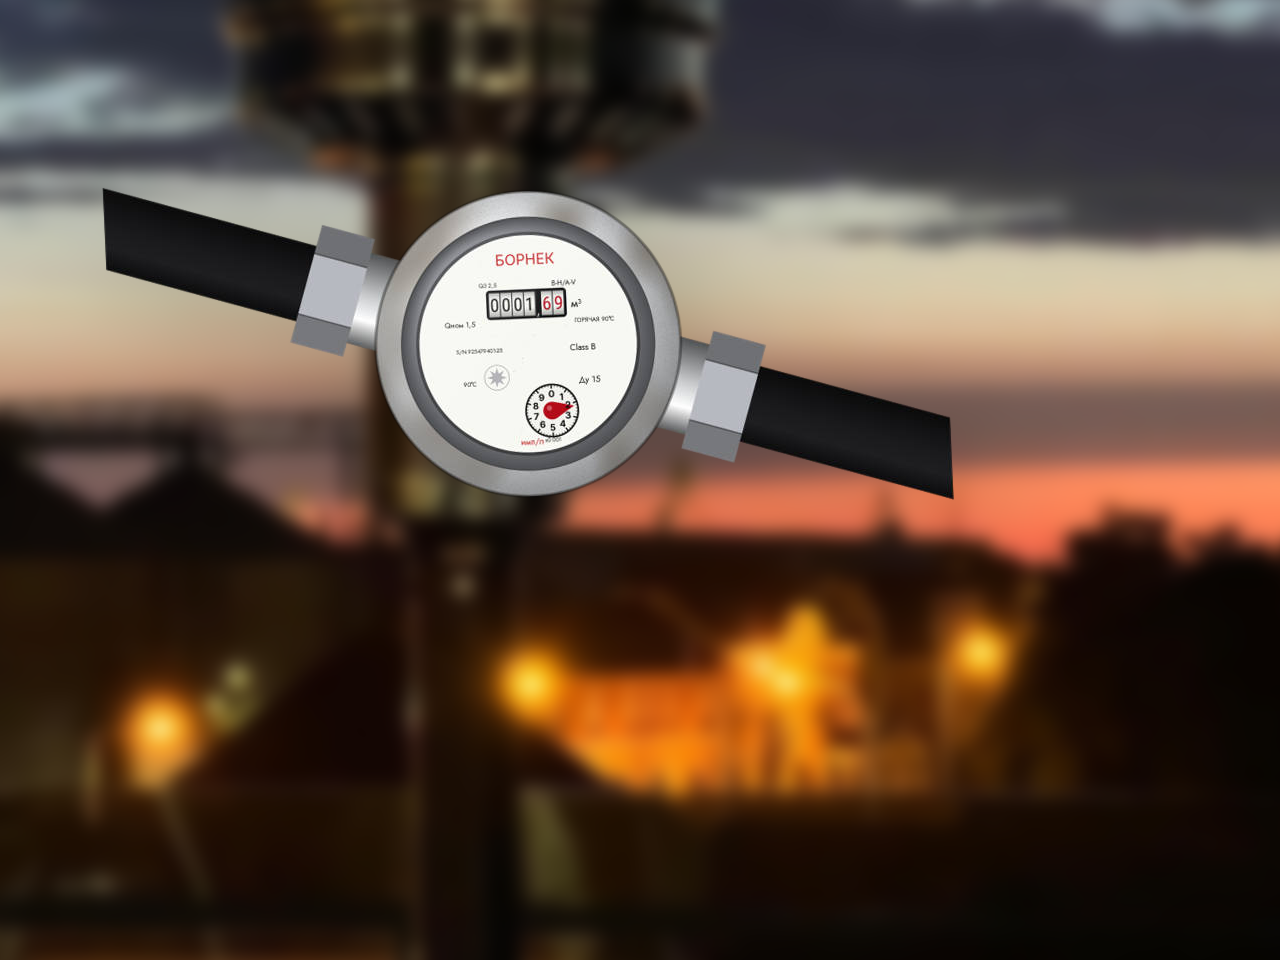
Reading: {"value": 1.692, "unit": "m³"}
